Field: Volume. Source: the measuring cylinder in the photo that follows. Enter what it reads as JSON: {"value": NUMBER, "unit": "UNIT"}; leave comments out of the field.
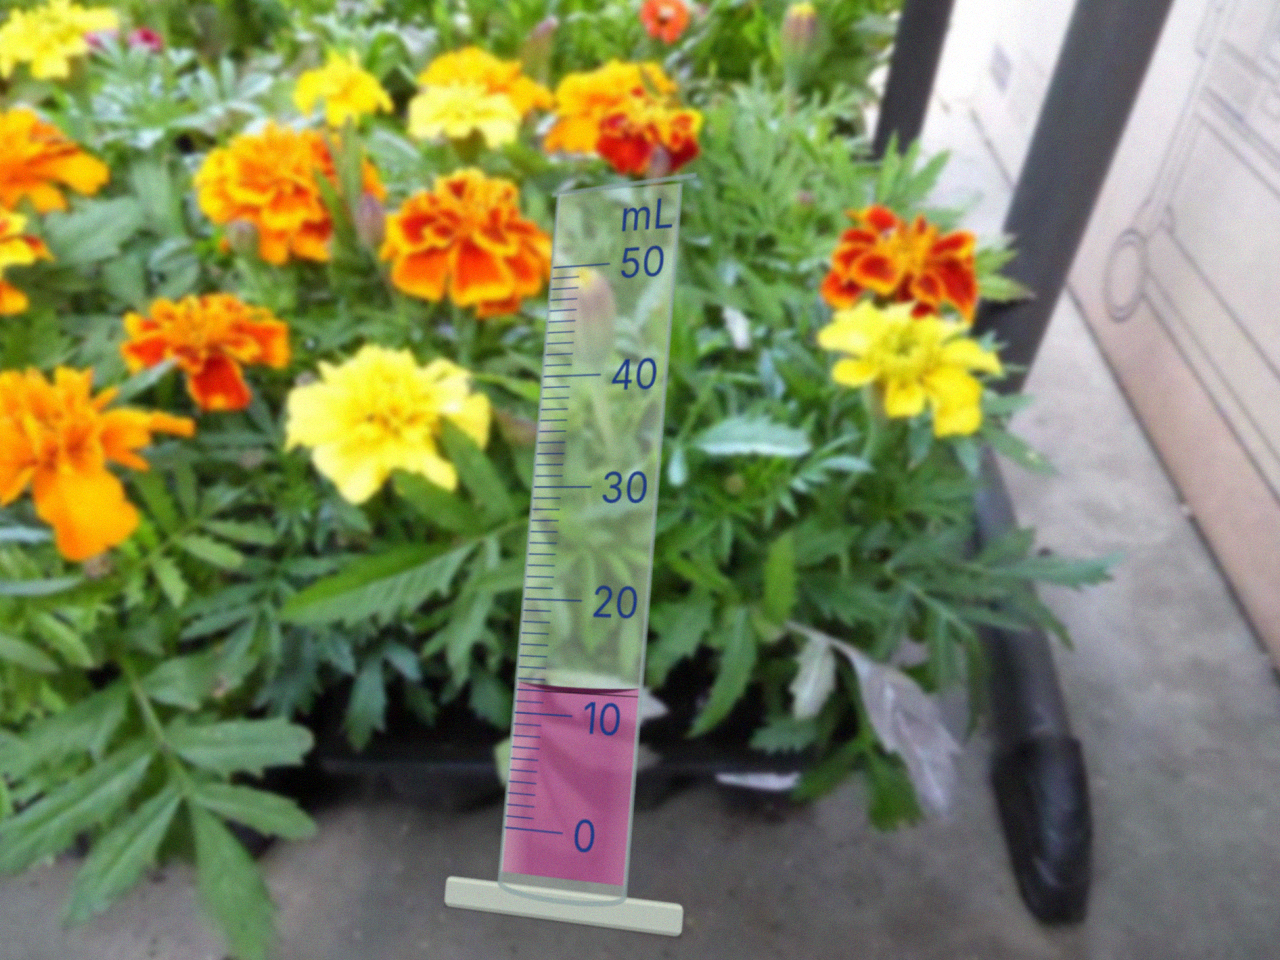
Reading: {"value": 12, "unit": "mL"}
